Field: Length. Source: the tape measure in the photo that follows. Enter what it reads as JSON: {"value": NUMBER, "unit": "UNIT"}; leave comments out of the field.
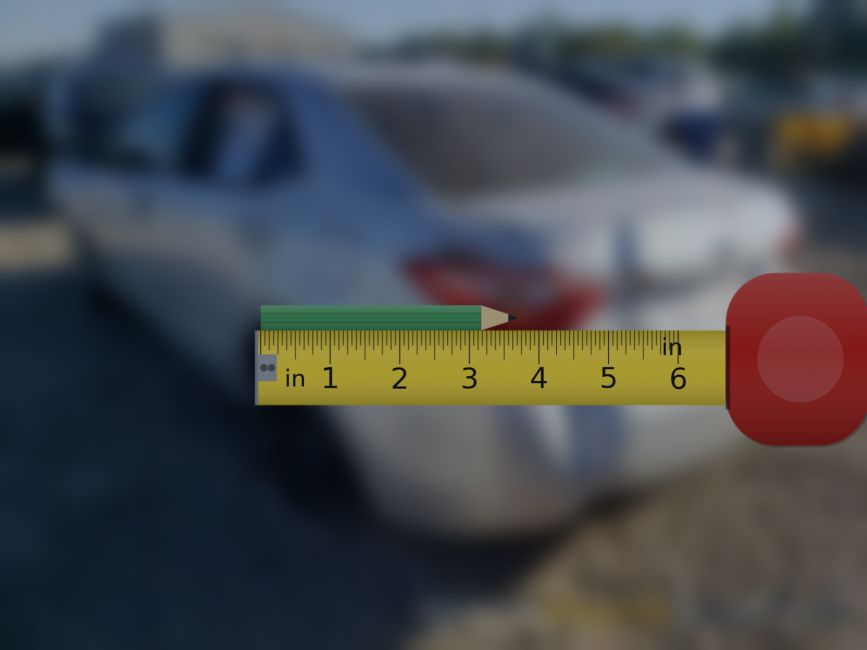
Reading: {"value": 3.6875, "unit": "in"}
